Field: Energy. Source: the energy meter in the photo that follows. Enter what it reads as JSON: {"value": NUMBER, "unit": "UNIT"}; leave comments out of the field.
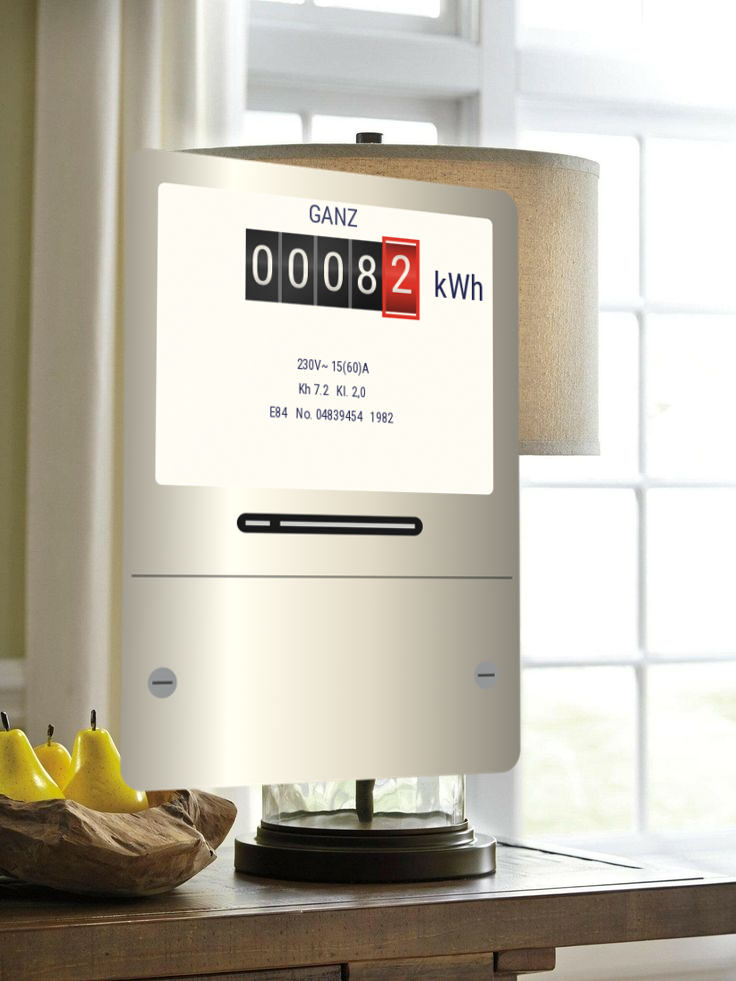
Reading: {"value": 8.2, "unit": "kWh"}
